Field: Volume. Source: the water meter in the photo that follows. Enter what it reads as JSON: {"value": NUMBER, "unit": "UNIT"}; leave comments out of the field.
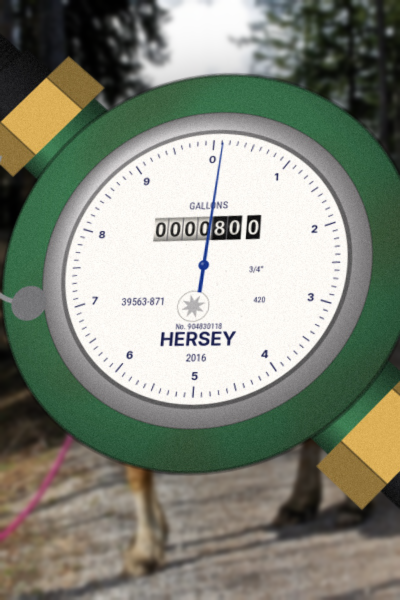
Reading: {"value": 800.1, "unit": "gal"}
